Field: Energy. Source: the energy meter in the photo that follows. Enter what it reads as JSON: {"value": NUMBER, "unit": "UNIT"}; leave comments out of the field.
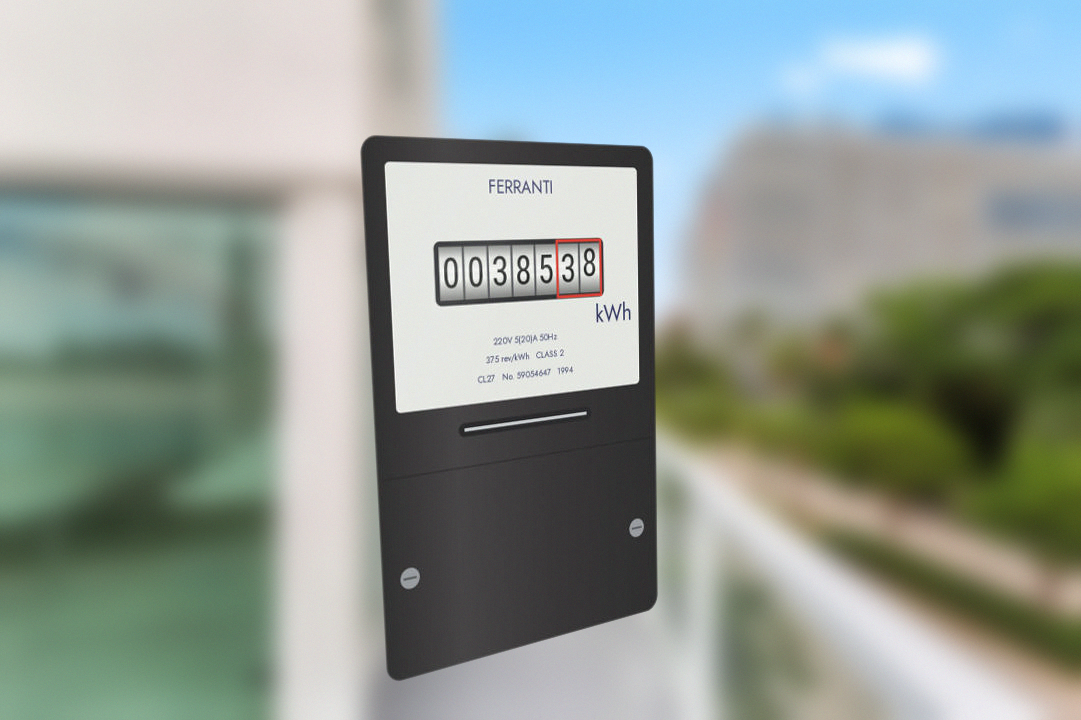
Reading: {"value": 385.38, "unit": "kWh"}
